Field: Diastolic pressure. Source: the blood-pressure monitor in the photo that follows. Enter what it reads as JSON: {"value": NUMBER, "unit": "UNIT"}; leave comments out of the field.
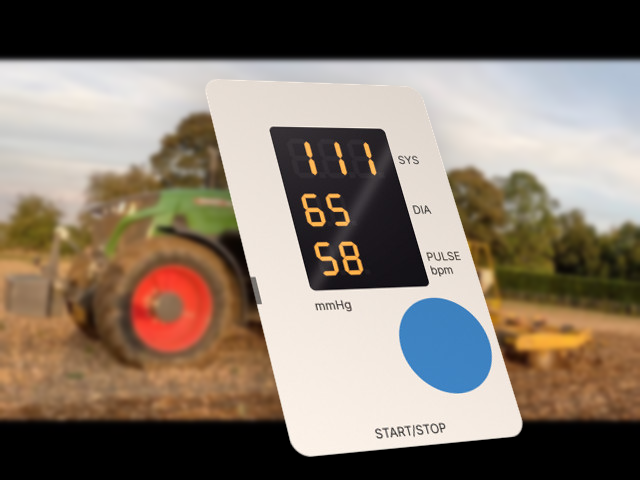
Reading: {"value": 65, "unit": "mmHg"}
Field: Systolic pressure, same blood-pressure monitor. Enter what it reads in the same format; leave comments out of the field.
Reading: {"value": 111, "unit": "mmHg"}
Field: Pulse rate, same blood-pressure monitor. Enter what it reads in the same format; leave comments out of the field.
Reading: {"value": 58, "unit": "bpm"}
